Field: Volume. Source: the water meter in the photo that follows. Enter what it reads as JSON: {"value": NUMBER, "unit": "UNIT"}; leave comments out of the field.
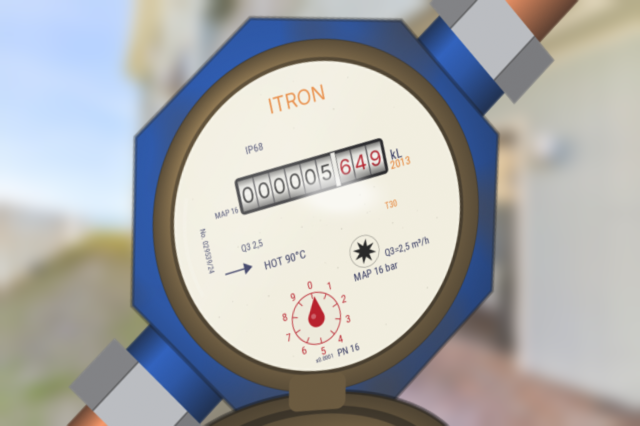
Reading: {"value": 5.6490, "unit": "kL"}
